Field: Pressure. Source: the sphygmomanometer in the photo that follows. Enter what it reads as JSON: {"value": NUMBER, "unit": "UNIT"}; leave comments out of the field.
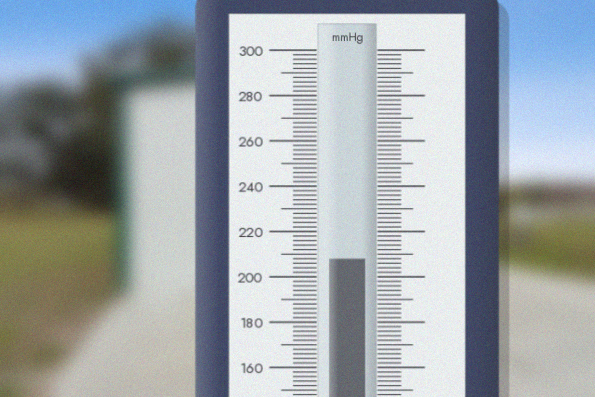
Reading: {"value": 208, "unit": "mmHg"}
